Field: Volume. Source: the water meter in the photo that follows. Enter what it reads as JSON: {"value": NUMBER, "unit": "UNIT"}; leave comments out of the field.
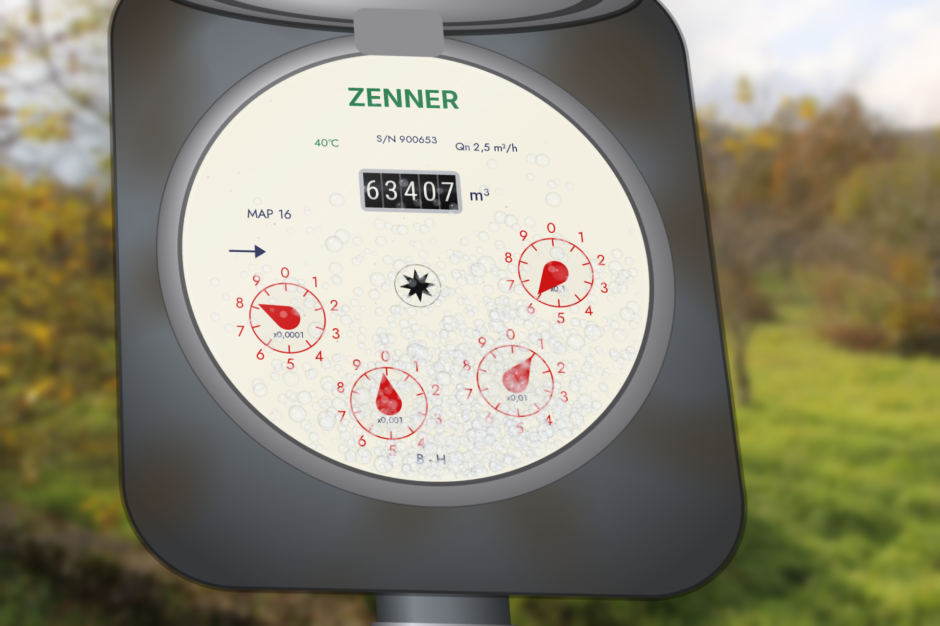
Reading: {"value": 63407.6098, "unit": "m³"}
